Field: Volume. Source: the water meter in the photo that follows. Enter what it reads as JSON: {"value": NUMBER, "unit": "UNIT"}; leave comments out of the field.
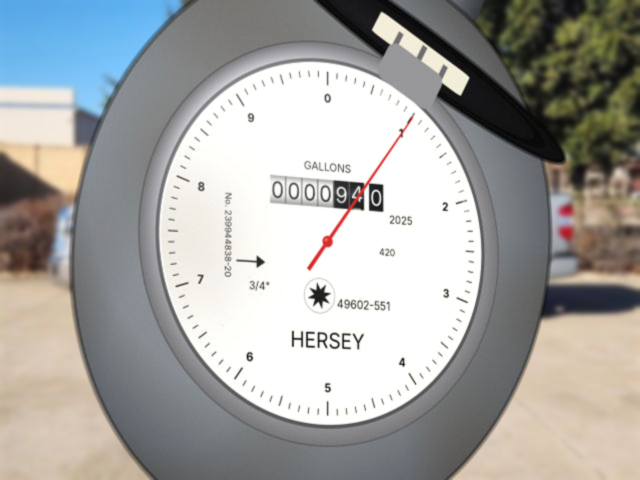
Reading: {"value": 941.0, "unit": "gal"}
